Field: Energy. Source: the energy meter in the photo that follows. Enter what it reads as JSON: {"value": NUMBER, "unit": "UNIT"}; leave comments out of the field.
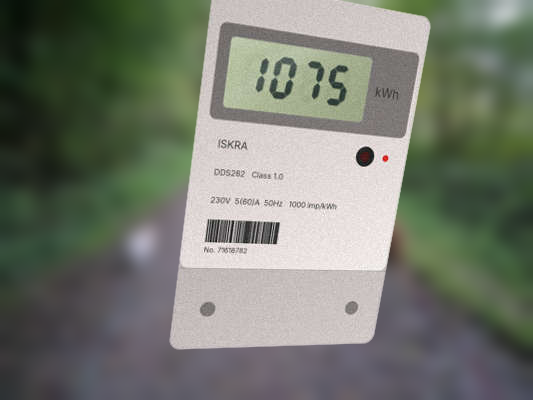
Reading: {"value": 1075, "unit": "kWh"}
